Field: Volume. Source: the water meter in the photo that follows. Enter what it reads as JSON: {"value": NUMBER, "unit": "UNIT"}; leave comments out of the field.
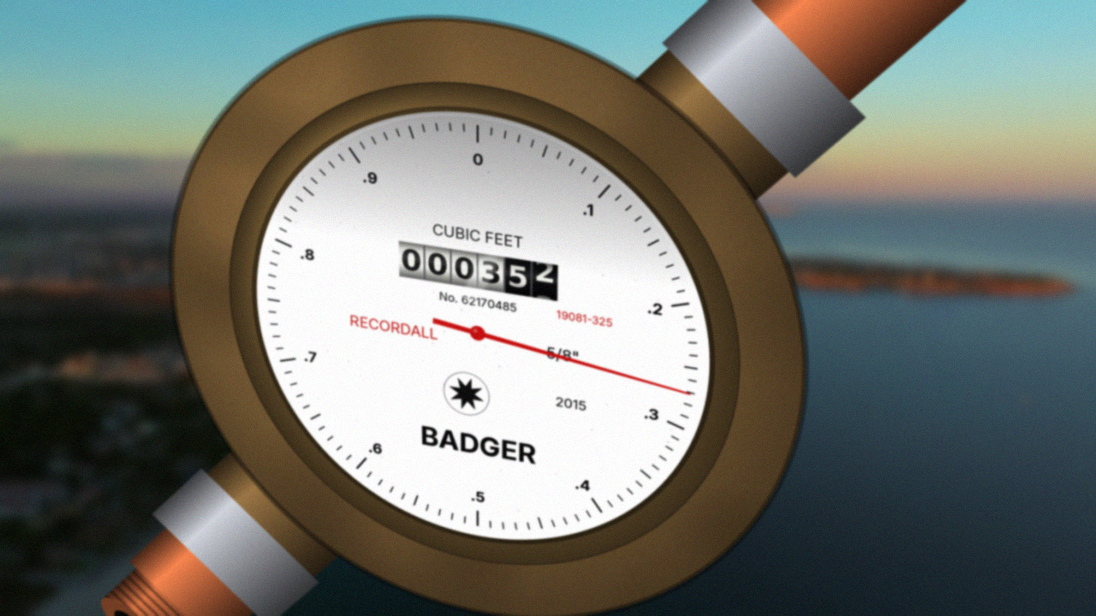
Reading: {"value": 352.27, "unit": "ft³"}
